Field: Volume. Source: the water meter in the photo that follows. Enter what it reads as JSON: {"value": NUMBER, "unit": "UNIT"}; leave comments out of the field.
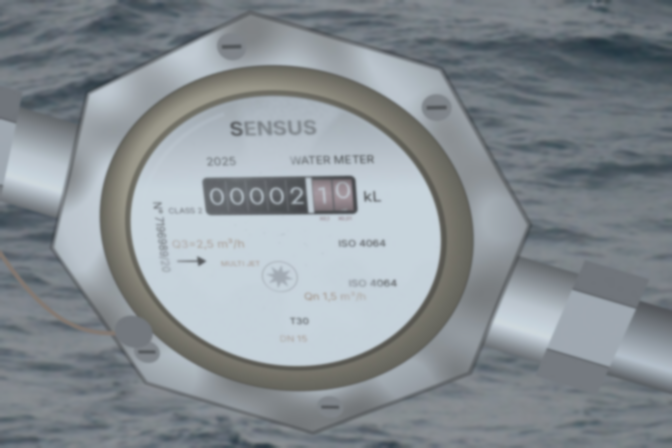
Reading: {"value": 2.10, "unit": "kL"}
